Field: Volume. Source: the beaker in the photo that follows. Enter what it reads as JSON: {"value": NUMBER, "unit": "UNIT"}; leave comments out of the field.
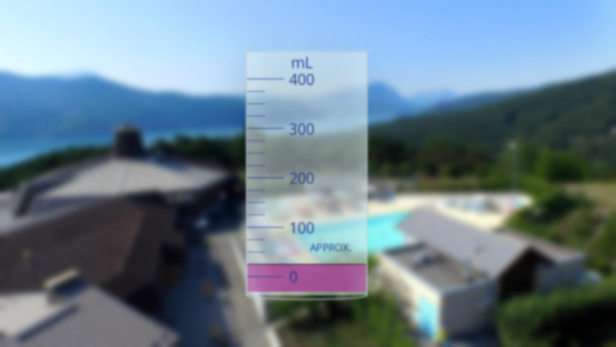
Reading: {"value": 25, "unit": "mL"}
